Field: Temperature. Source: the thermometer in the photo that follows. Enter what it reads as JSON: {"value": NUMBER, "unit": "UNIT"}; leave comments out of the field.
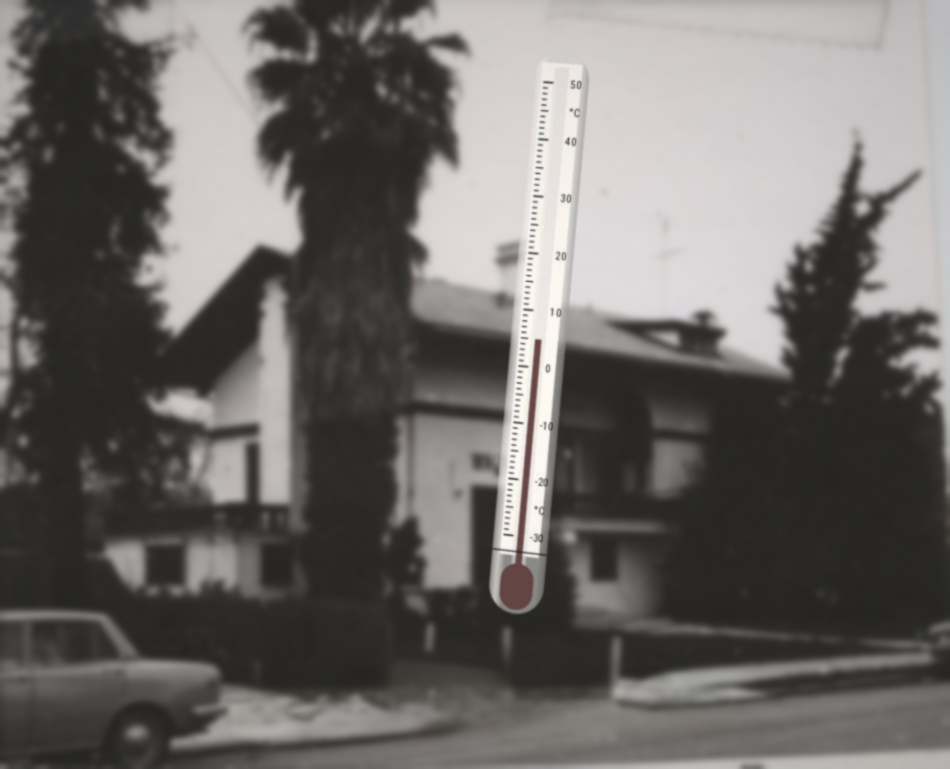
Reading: {"value": 5, "unit": "°C"}
